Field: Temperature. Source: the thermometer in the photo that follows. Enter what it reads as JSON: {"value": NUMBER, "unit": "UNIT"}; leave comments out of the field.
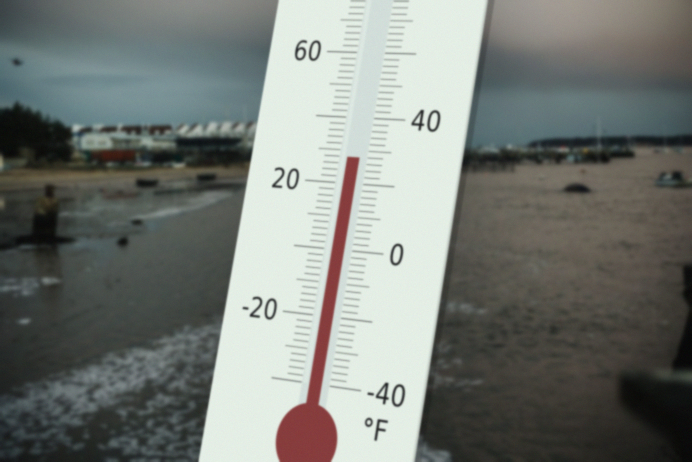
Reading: {"value": 28, "unit": "°F"}
